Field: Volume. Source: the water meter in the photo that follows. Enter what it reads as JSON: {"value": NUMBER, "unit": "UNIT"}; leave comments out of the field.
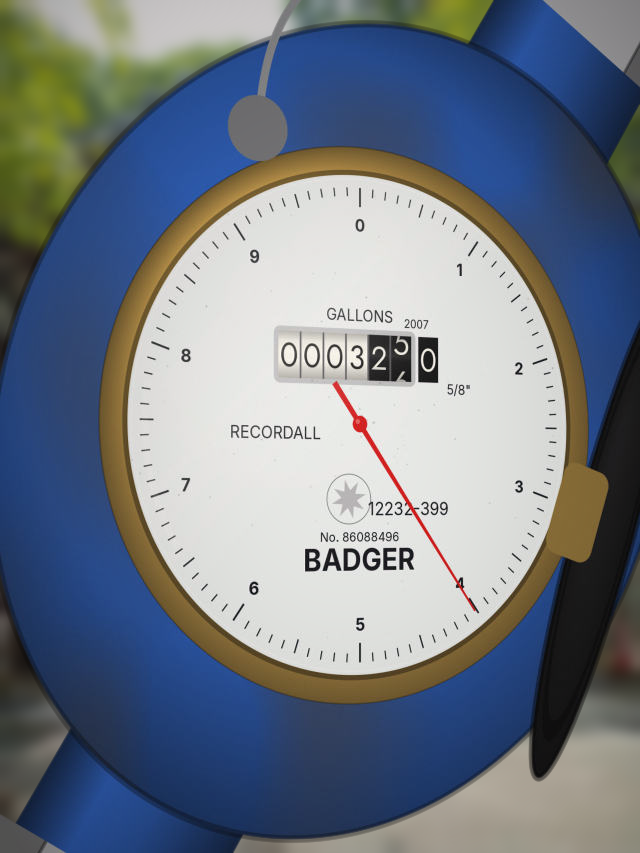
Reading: {"value": 3254.0, "unit": "gal"}
